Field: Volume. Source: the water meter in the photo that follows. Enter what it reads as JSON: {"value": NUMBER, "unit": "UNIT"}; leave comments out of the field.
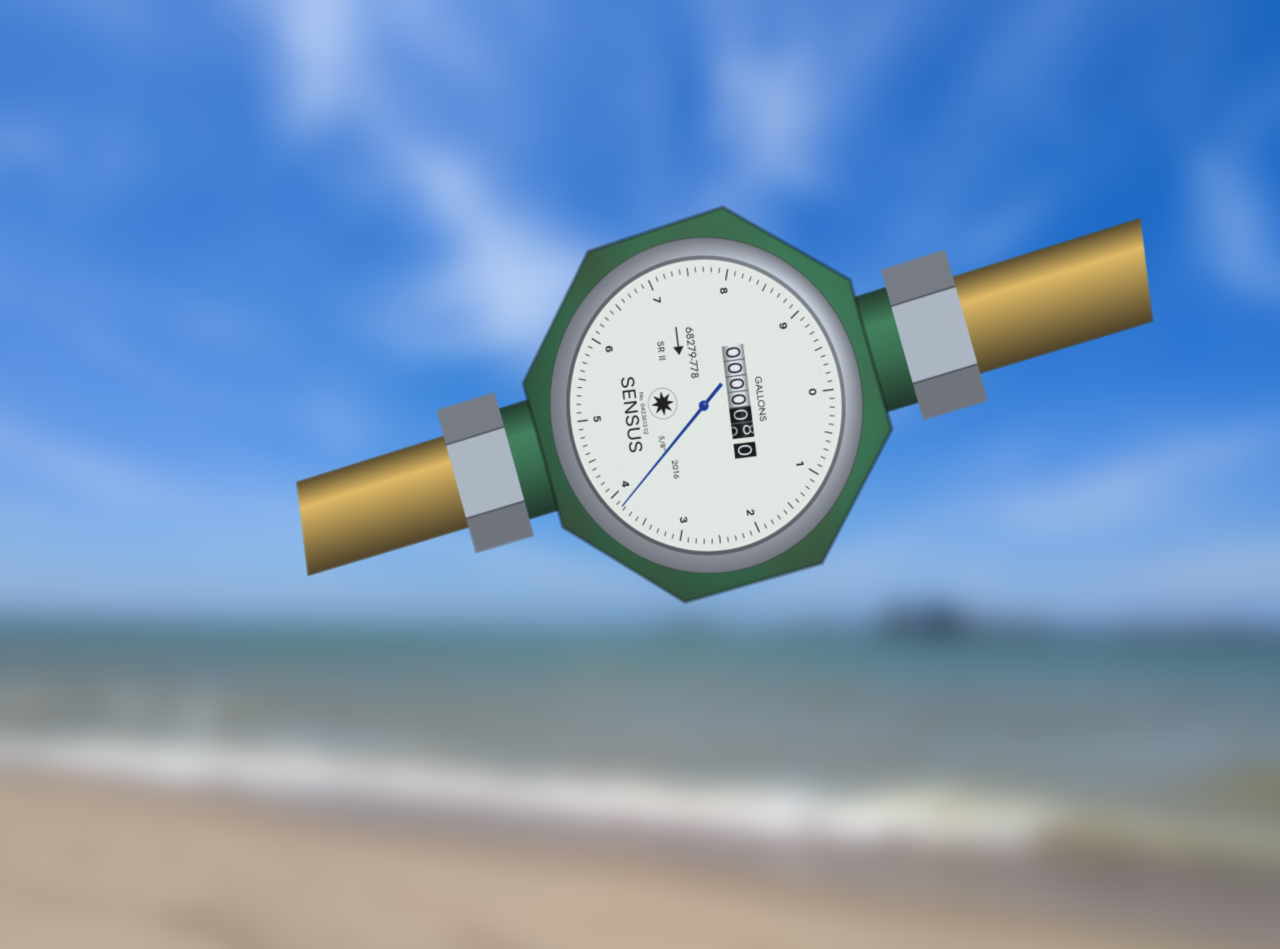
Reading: {"value": 83.8, "unit": "gal"}
